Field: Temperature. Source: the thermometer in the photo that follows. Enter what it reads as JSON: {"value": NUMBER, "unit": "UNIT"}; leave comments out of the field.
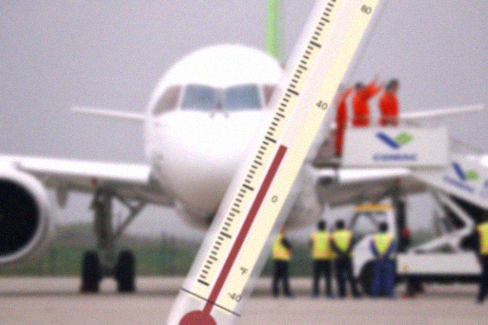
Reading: {"value": 20, "unit": "°F"}
